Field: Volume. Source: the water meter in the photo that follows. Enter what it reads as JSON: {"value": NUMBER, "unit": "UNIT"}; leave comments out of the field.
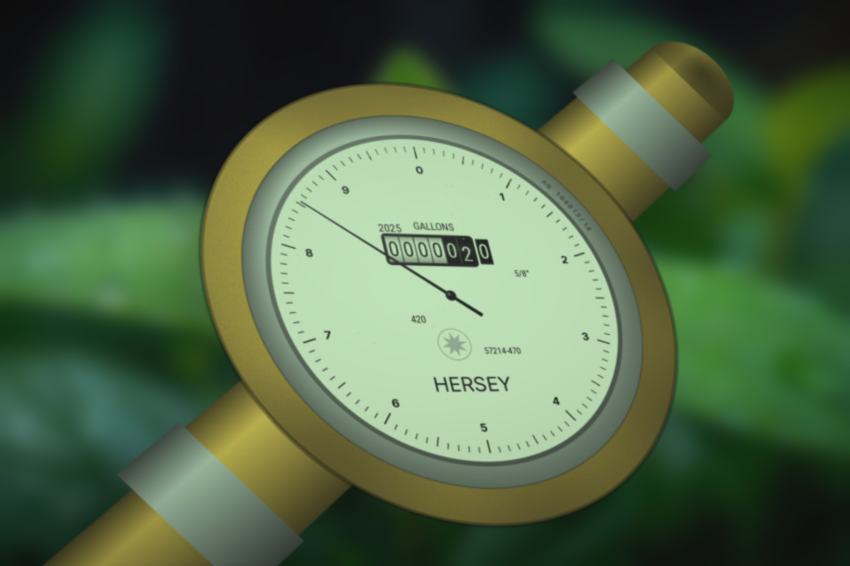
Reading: {"value": 18.5, "unit": "gal"}
